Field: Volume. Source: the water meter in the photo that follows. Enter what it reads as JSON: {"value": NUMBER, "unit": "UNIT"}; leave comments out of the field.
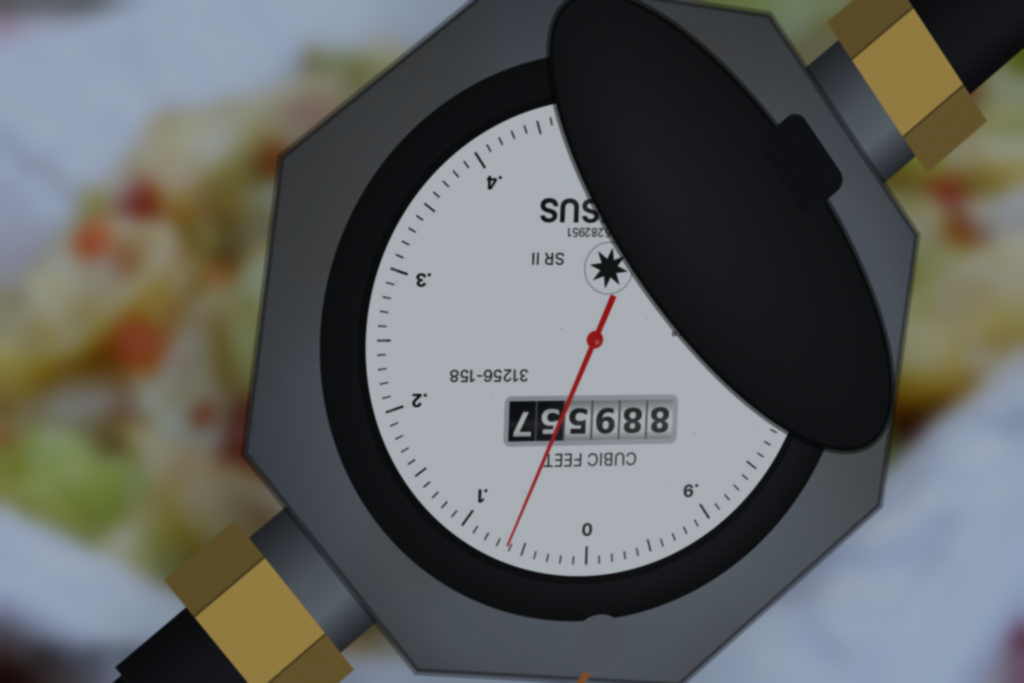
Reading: {"value": 889557.06, "unit": "ft³"}
